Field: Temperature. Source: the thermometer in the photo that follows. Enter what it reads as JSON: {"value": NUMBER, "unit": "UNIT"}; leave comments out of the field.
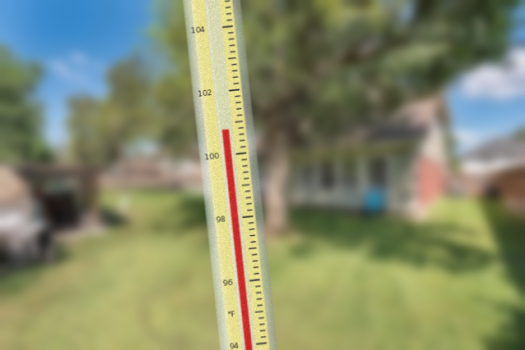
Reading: {"value": 100.8, "unit": "°F"}
